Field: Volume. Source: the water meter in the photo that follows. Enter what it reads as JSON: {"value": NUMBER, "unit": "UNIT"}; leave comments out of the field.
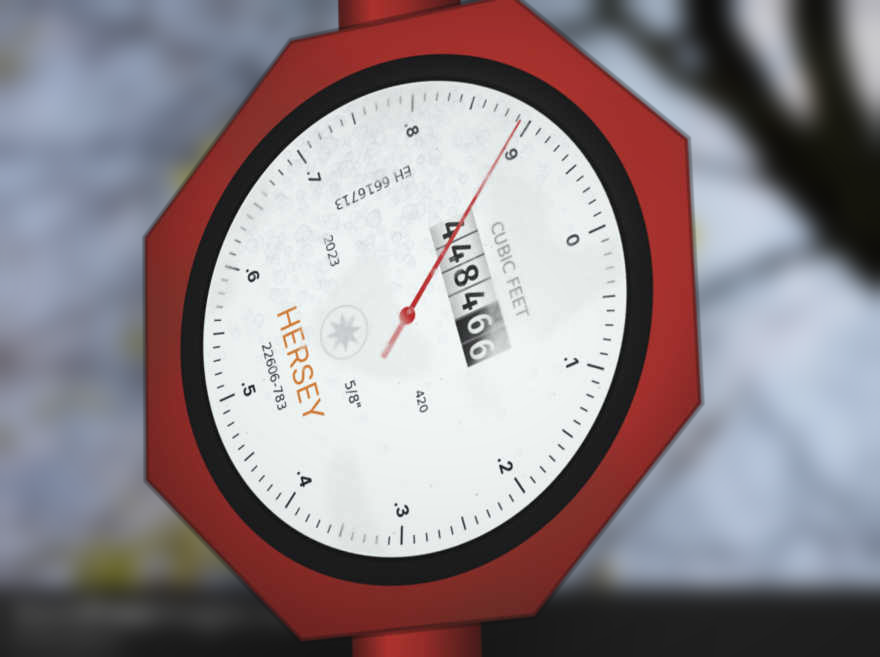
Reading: {"value": 448465.89, "unit": "ft³"}
